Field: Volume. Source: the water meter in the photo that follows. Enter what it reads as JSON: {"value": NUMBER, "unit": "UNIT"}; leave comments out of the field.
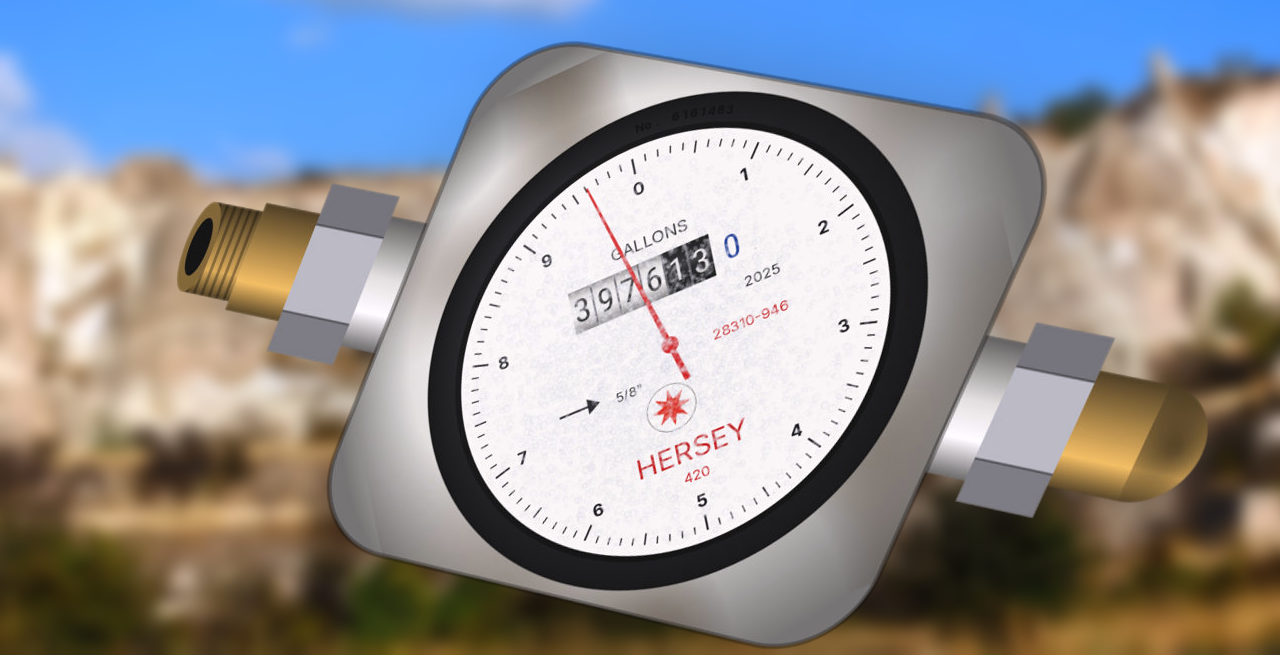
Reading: {"value": 3976129.6, "unit": "gal"}
